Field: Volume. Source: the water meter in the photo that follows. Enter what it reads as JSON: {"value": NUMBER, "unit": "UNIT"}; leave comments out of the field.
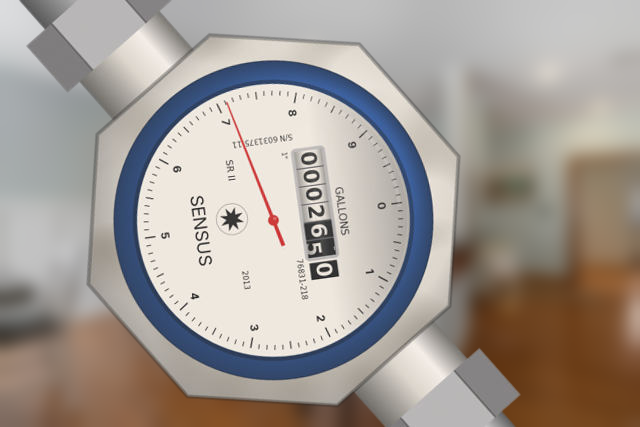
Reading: {"value": 2647.1, "unit": "gal"}
